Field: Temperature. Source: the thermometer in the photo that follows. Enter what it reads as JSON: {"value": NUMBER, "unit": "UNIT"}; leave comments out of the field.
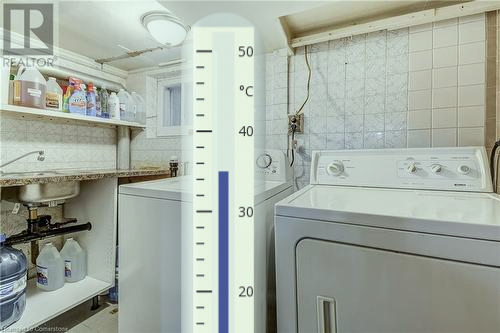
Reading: {"value": 35, "unit": "°C"}
